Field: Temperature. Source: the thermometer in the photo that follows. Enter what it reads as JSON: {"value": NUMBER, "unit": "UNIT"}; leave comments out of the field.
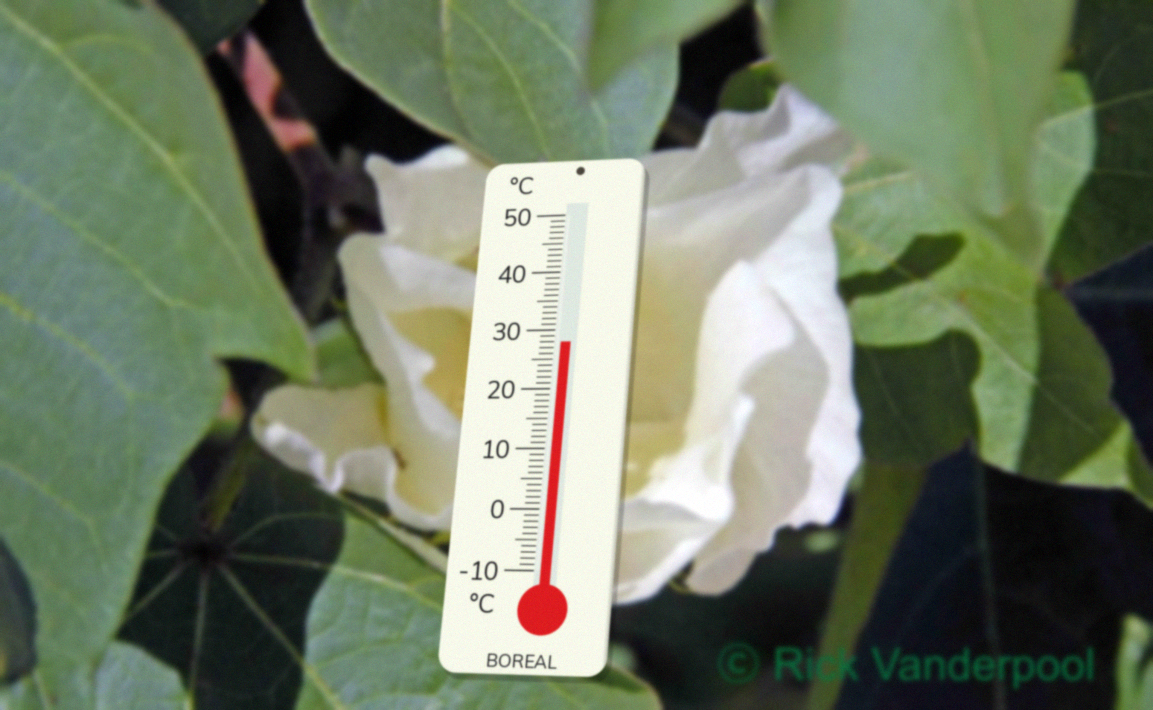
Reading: {"value": 28, "unit": "°C"}
